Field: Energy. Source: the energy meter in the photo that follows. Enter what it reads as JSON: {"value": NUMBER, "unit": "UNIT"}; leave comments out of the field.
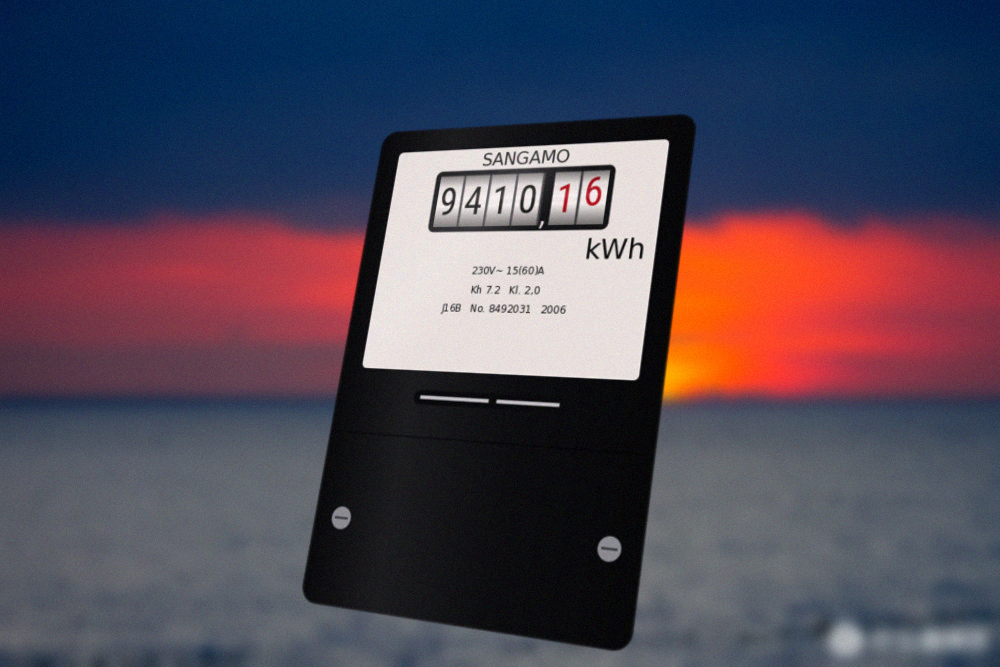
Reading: {"value": 9410.16, "unit": "kWh"}
